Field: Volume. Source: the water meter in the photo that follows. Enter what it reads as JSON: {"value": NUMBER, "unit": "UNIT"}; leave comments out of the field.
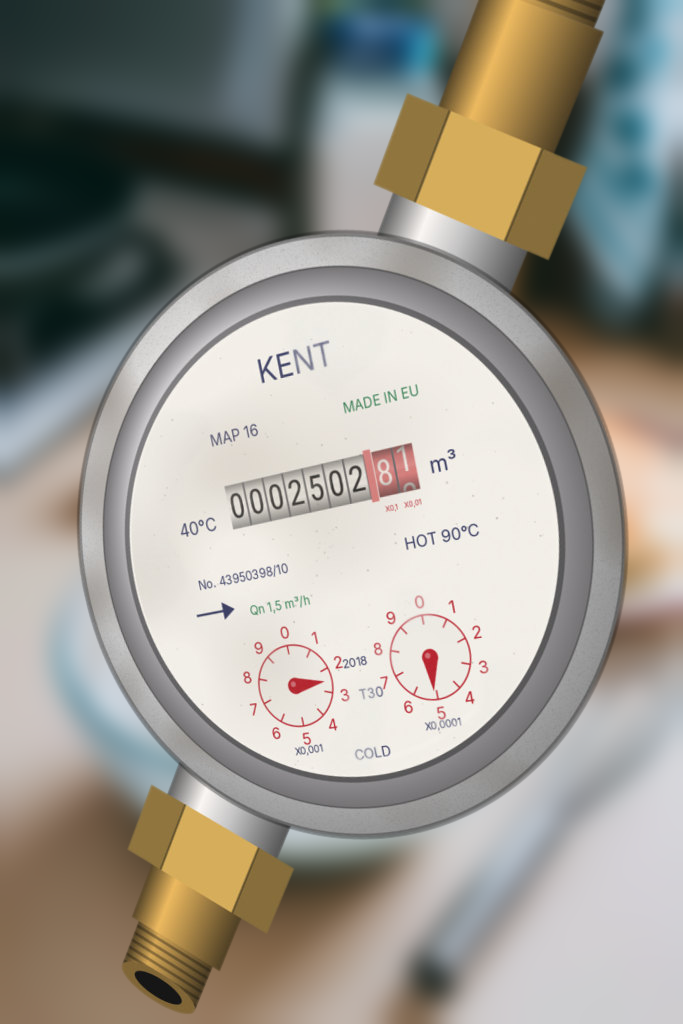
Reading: {"value": 2502.8125, "unit": "m³"}
